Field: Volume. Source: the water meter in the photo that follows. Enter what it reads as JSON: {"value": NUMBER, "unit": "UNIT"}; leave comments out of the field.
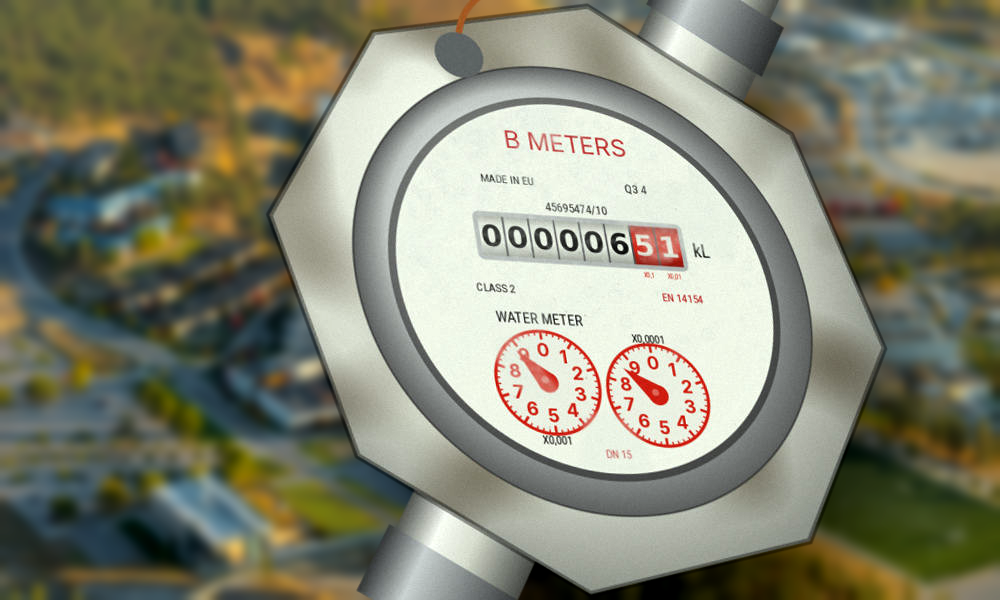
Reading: {"value": 6.5188, "unit": "kL"}
